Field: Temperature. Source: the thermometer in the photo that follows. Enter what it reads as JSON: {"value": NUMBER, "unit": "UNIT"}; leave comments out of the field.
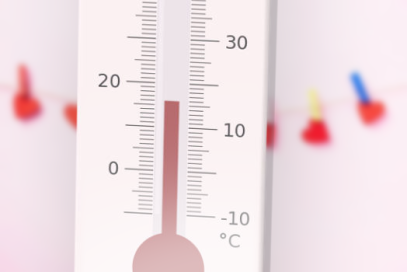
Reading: {"value": 16, "unit": "°C"}
